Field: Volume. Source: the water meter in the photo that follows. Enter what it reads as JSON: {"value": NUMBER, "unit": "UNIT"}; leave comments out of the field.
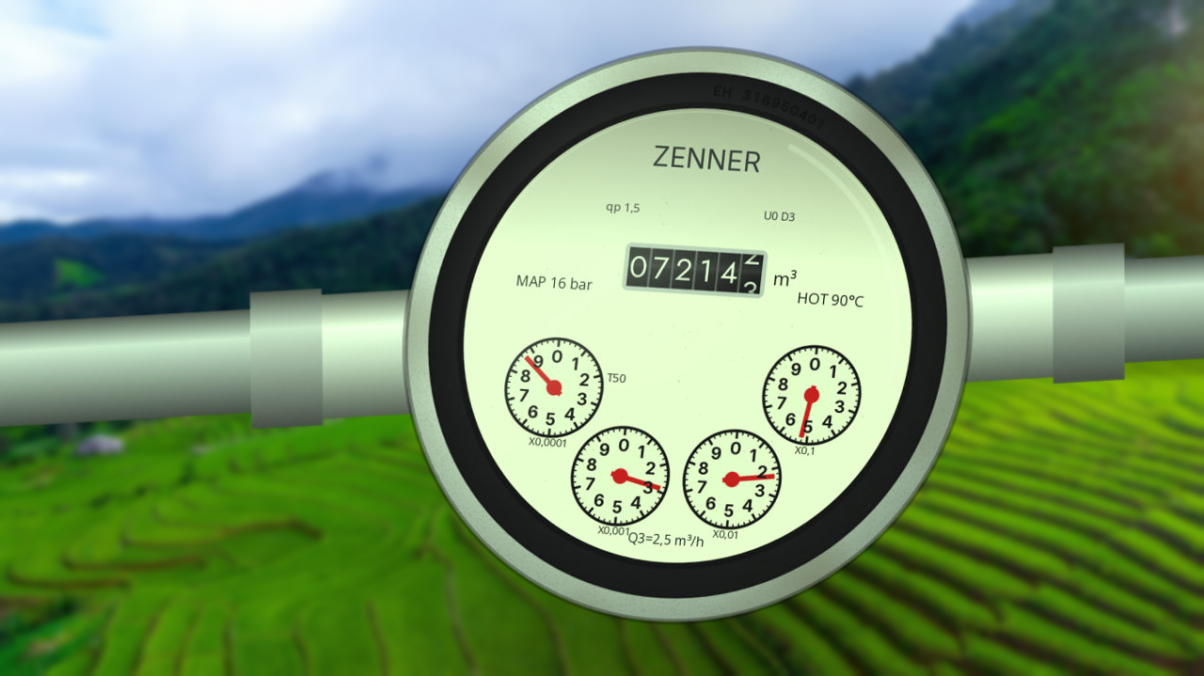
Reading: {"value": 72142.5228, "unit": "m³"}
